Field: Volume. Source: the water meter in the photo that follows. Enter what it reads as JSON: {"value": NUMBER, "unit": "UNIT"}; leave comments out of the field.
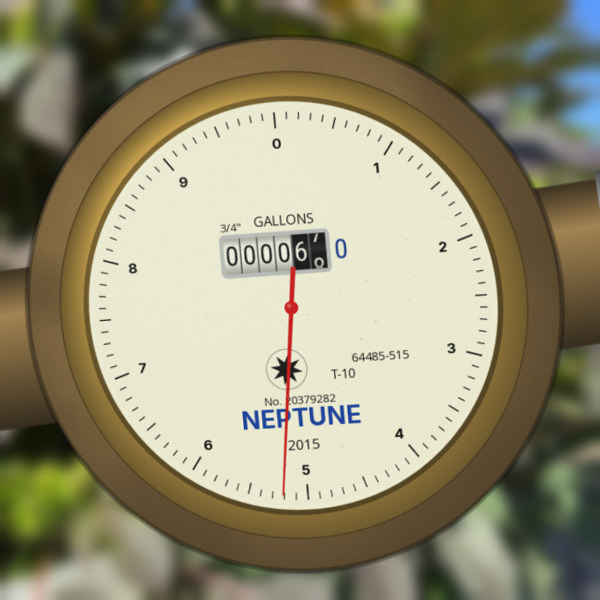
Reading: {"value": 675.2, "unit": "gal"}
